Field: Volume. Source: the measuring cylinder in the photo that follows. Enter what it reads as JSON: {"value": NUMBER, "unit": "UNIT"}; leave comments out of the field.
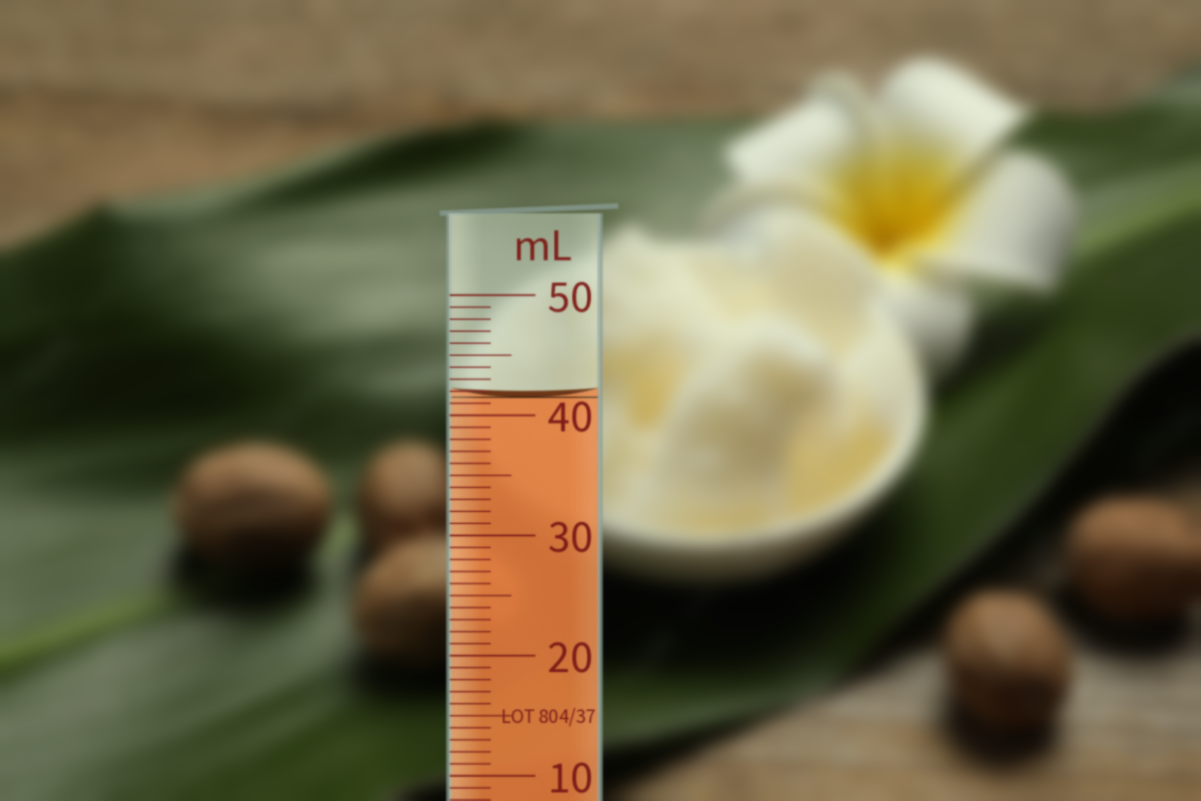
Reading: {"value": 41.5, "unit": "mL"}
